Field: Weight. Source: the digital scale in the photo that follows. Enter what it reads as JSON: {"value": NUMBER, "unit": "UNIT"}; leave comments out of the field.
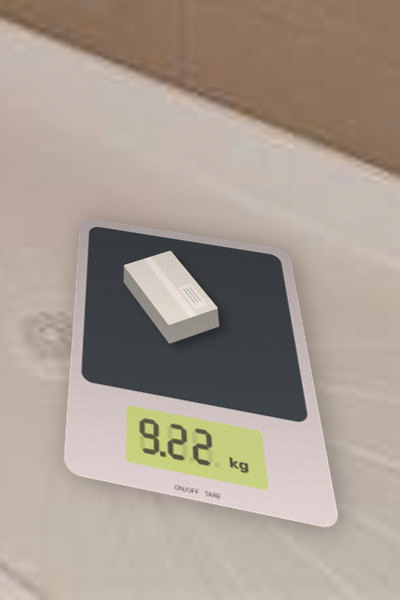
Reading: {"value": 9.22, "unit": "kg"}
